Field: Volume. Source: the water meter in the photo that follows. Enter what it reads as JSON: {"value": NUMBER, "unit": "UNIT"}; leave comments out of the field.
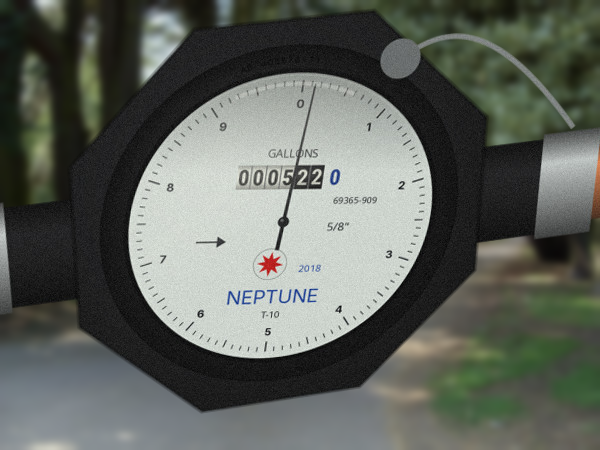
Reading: {"value": 5220.1, "unit": "gal"}
